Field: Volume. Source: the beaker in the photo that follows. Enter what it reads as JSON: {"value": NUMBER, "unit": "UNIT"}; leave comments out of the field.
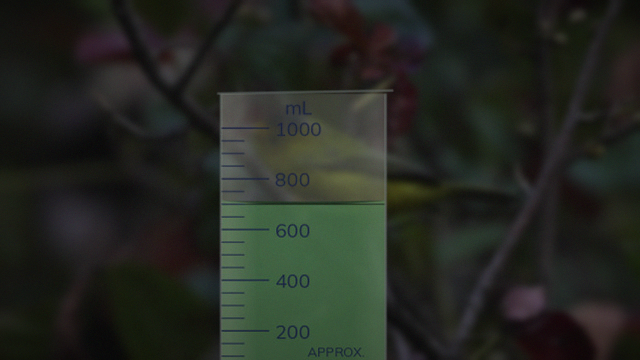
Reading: {"value": 700, "unit": "mL"}
